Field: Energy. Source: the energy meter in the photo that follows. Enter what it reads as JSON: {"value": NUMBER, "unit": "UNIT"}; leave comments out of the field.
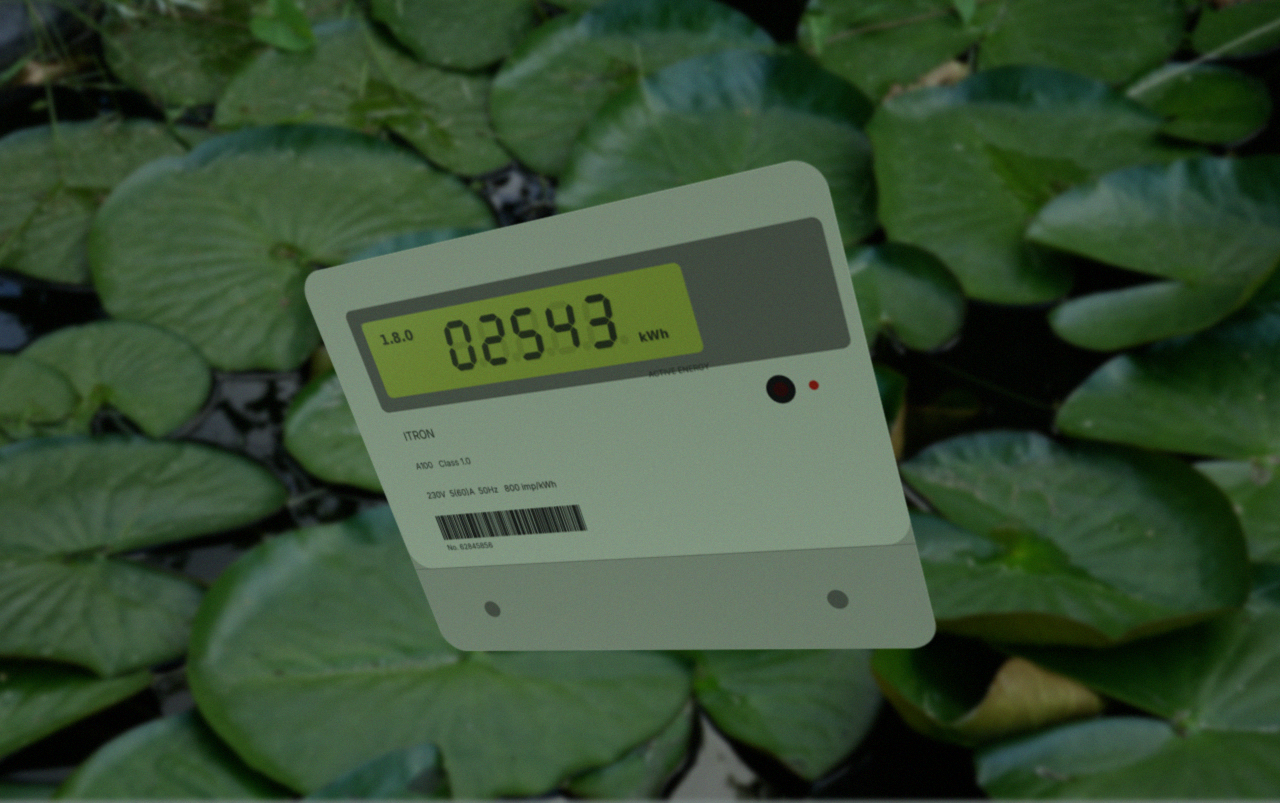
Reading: {"value": 2543, "unit": "kWh"}
